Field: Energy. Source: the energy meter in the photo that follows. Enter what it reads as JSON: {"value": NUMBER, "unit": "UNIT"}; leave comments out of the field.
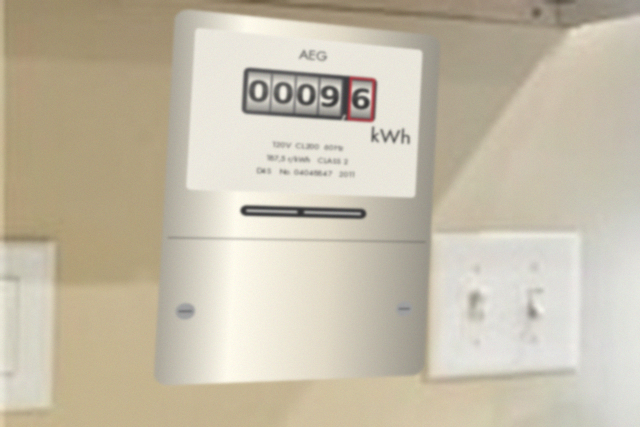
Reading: {"value": 9.6, "unit": "kWh"}
